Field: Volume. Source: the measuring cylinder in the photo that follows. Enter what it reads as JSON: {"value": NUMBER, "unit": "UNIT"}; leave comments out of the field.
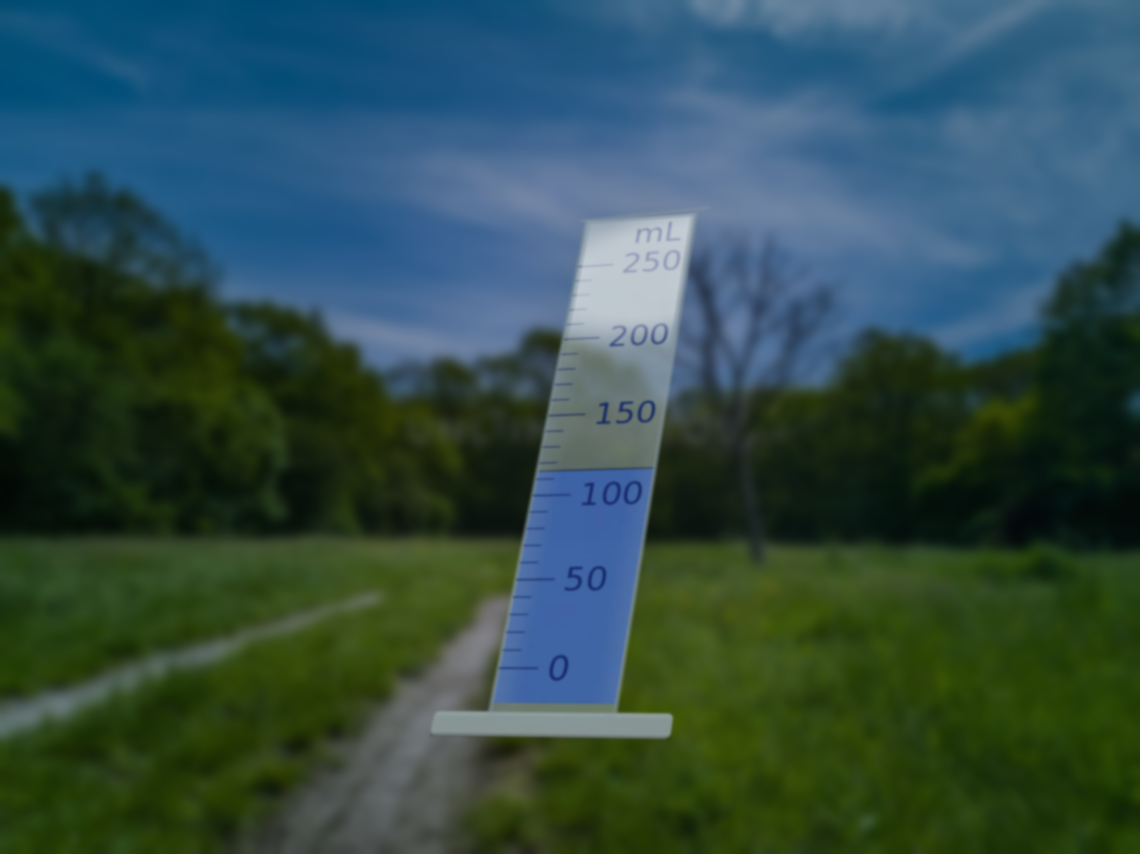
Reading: {"value": 115, "unit": "mL"}
